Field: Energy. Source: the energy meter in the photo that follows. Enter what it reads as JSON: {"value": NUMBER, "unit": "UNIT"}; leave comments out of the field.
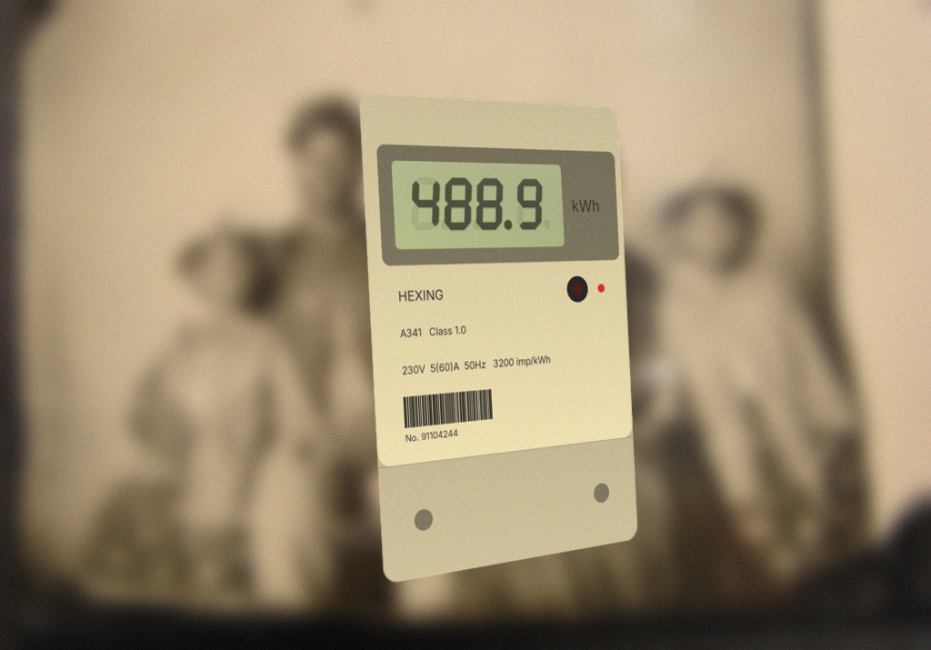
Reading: {"value": 488.9, "unit": "kWh"}
